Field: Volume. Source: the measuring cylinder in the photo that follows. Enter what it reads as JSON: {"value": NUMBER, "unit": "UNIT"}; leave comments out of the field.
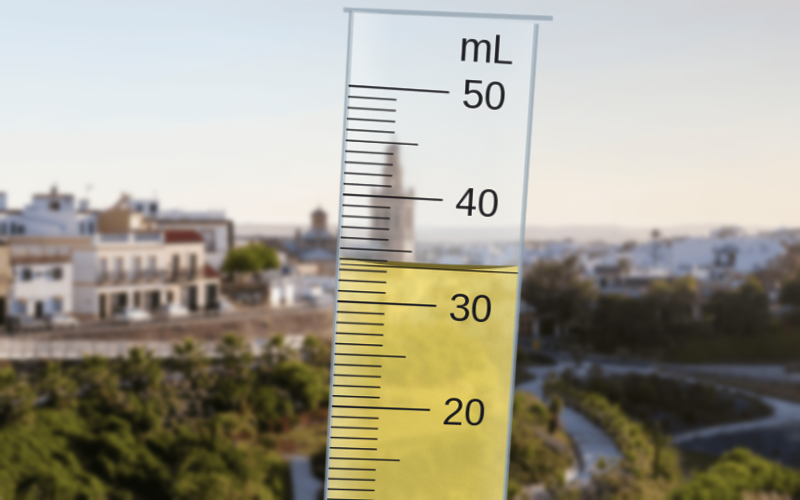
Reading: {"value": 33.5, "unit": "mL"}
